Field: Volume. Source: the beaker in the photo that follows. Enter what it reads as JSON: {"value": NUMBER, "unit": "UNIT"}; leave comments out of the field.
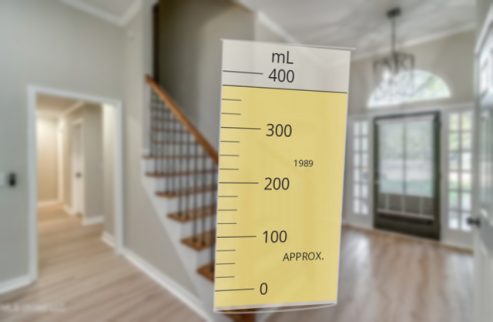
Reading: {"value": 375, "unit": "mL"}
